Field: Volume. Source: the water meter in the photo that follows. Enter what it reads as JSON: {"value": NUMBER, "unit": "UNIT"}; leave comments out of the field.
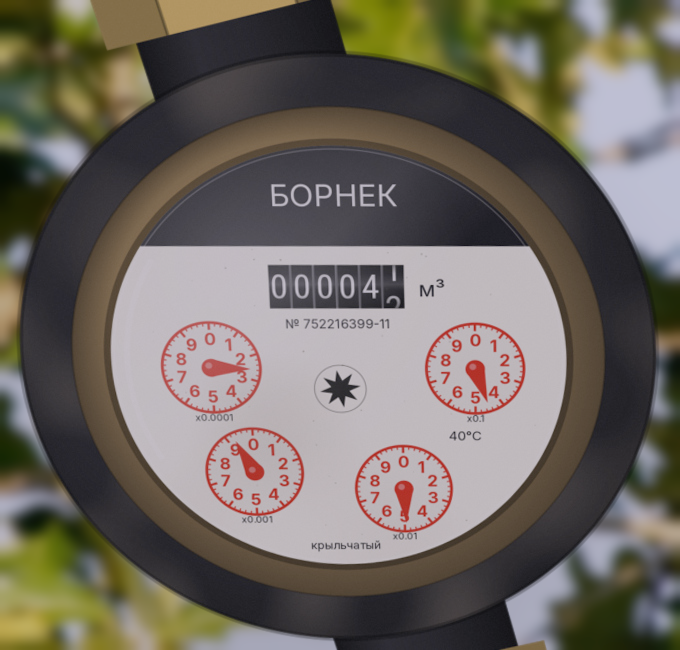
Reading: {"value": 41.4492, "unit": "m³"}
